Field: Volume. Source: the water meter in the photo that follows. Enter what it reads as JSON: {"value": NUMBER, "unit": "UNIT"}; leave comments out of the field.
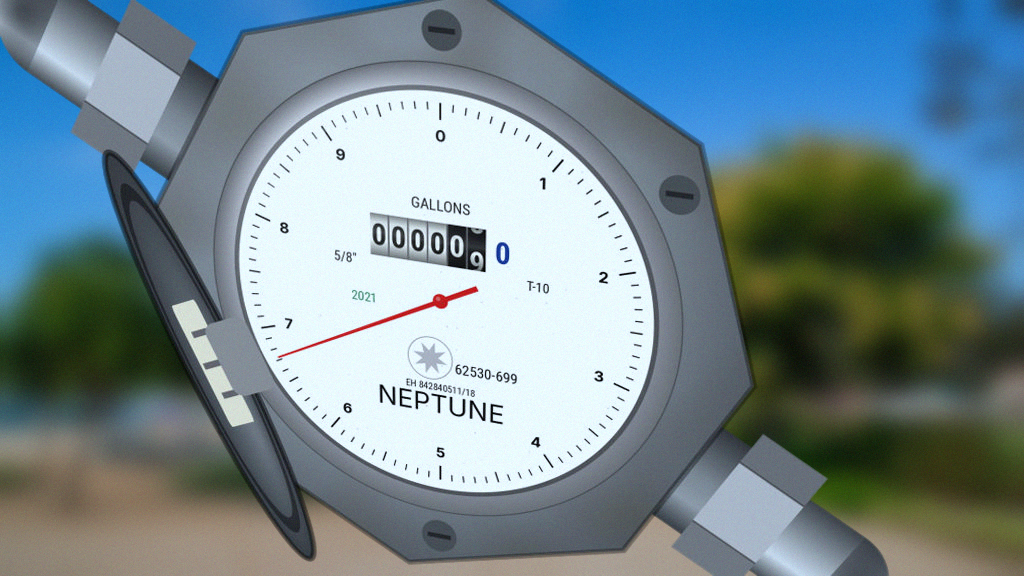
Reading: {"value": 86.7, "unit": "gal"}
